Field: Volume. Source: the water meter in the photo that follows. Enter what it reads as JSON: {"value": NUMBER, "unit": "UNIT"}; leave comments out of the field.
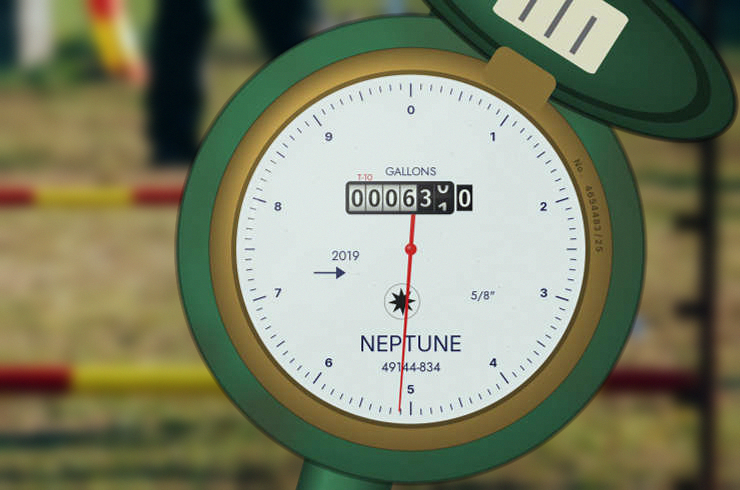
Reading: {"value": 6305.1, "unit": "gal"}
